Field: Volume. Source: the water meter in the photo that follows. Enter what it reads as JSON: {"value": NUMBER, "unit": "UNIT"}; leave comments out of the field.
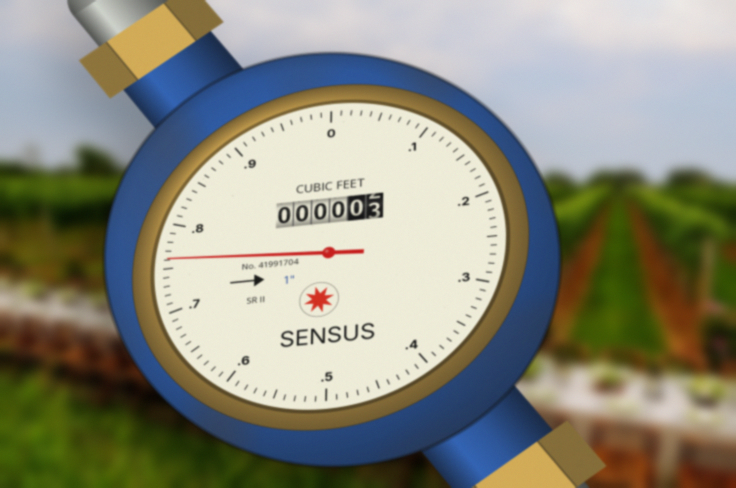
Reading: {"value": 2.76, "unit": "ft³"}
